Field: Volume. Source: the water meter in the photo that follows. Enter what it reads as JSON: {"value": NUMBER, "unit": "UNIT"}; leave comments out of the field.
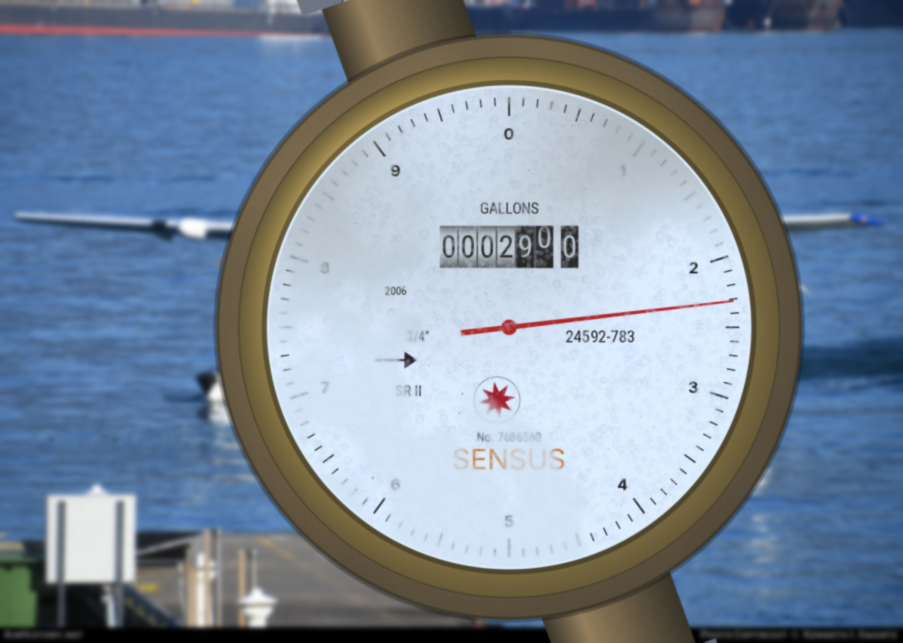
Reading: {"value": 2902.3, "unit": "gal"}
